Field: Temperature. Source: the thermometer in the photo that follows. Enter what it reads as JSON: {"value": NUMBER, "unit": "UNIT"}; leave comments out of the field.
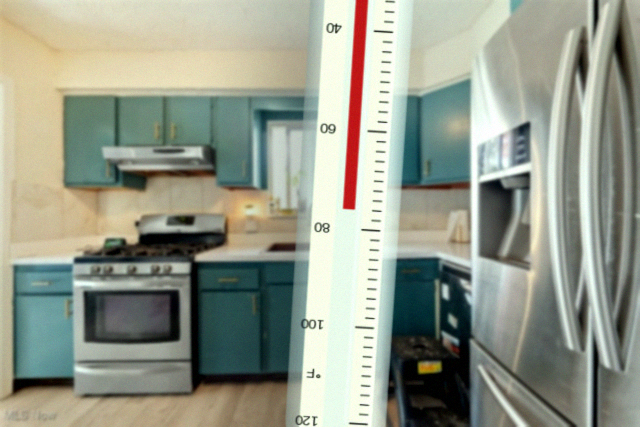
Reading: {"value": 76, "unit": "°F"}
